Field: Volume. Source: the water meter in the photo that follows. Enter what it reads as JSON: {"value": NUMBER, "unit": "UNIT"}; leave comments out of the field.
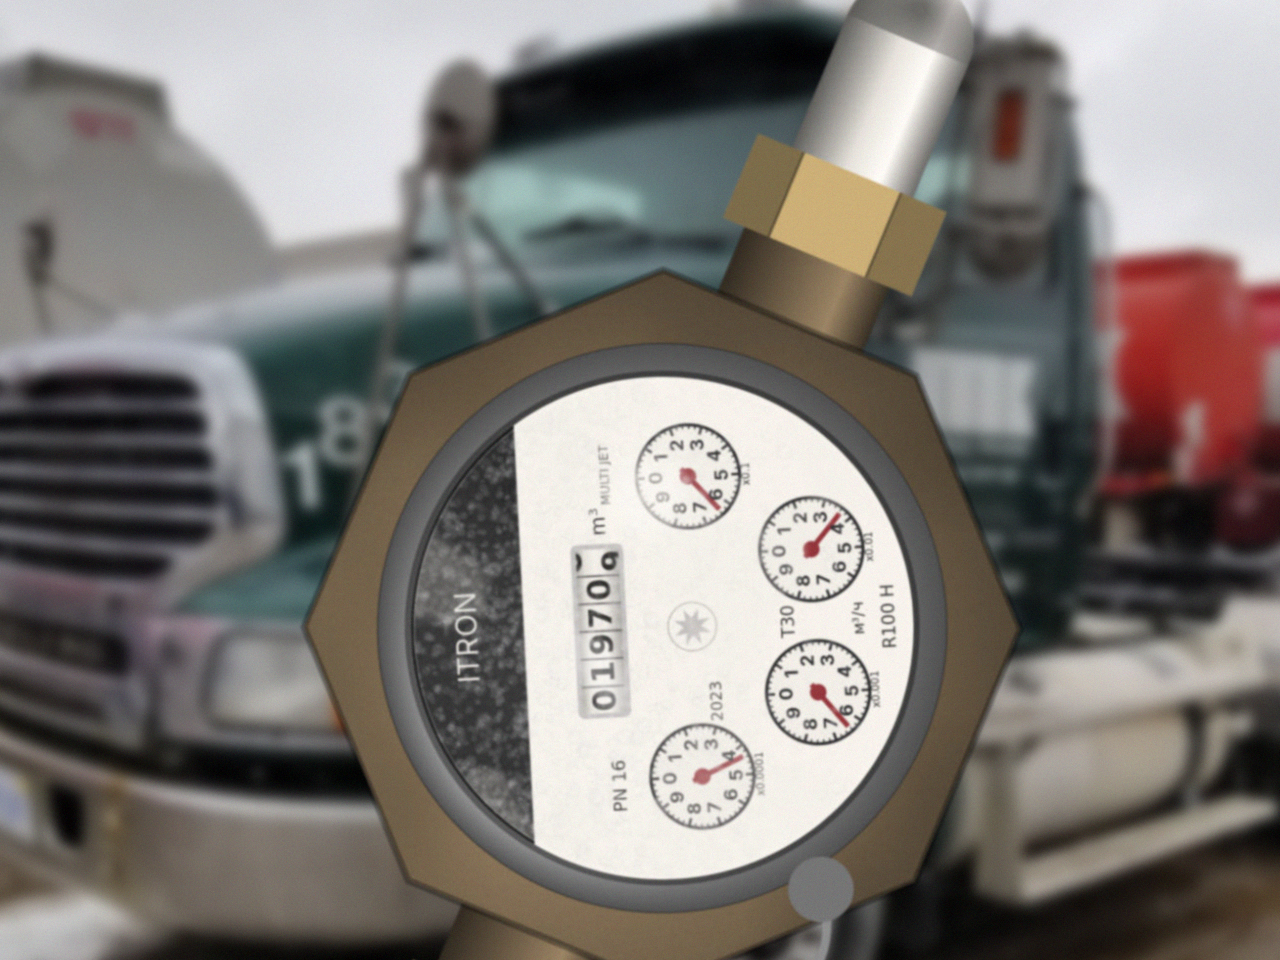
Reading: {"value": 19708.6364, "unit": "m³"}
